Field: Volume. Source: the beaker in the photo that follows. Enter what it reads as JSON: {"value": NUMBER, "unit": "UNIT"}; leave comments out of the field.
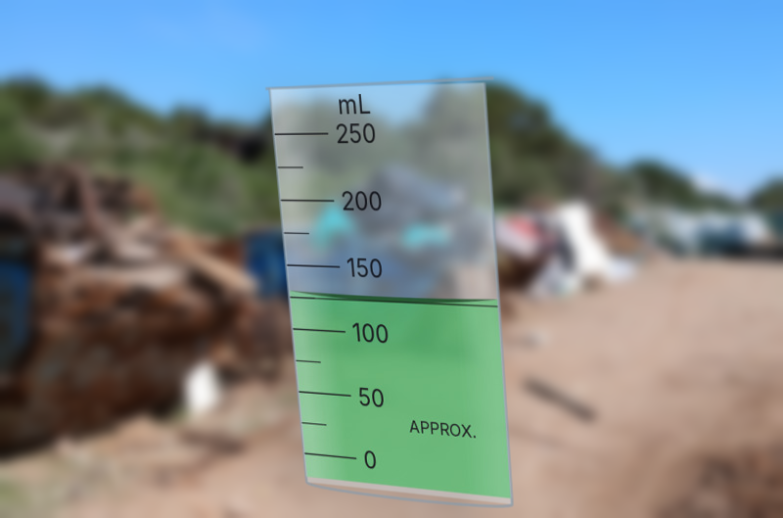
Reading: {"value": 125, "unit": "mL"}
